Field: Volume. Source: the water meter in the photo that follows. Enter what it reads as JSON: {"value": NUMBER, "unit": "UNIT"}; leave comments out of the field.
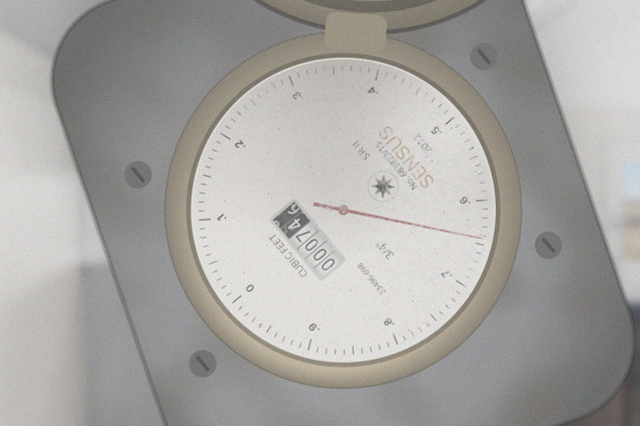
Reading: {"value": 745.64, "unit": "ft³"}
